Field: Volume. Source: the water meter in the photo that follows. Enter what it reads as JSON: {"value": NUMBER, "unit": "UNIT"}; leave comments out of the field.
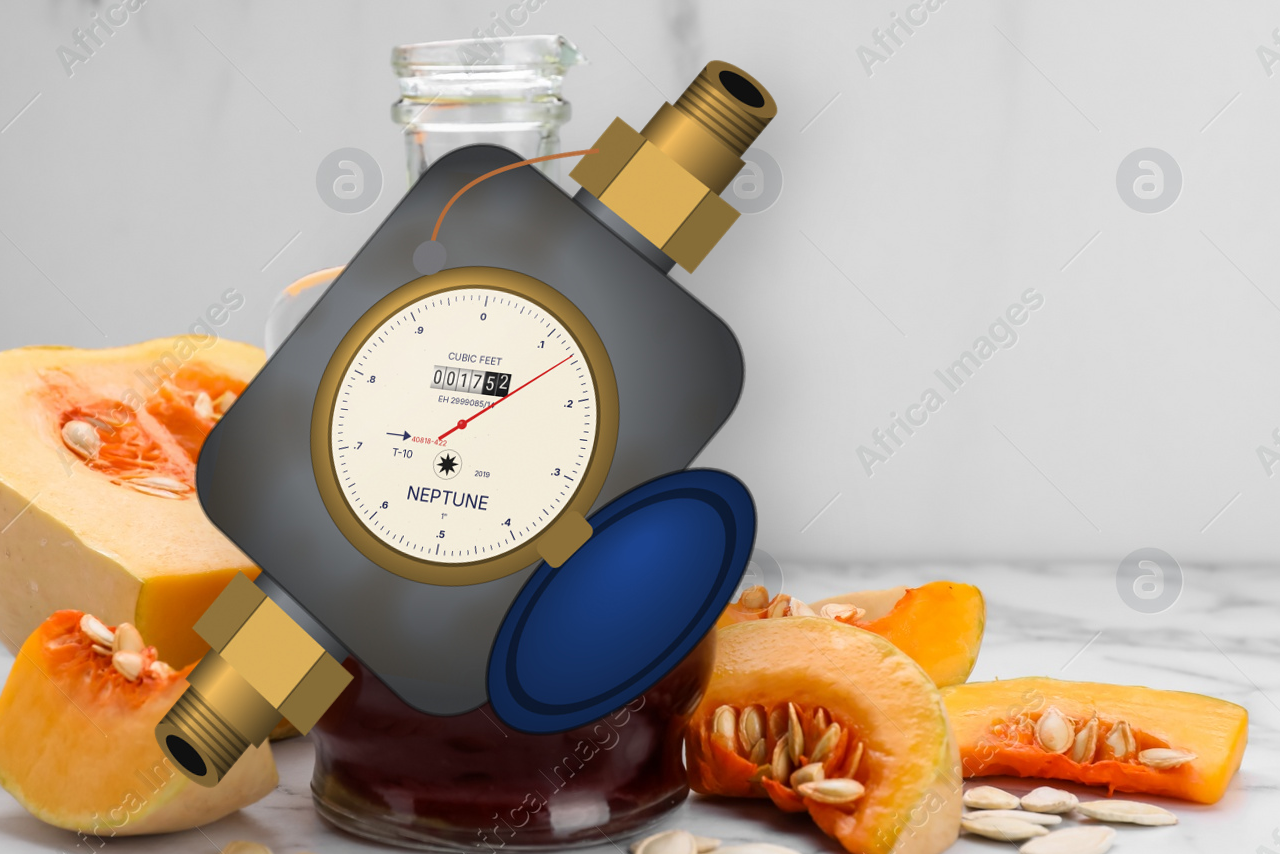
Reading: {"value": 1752.14, "unit": "ft³"}
